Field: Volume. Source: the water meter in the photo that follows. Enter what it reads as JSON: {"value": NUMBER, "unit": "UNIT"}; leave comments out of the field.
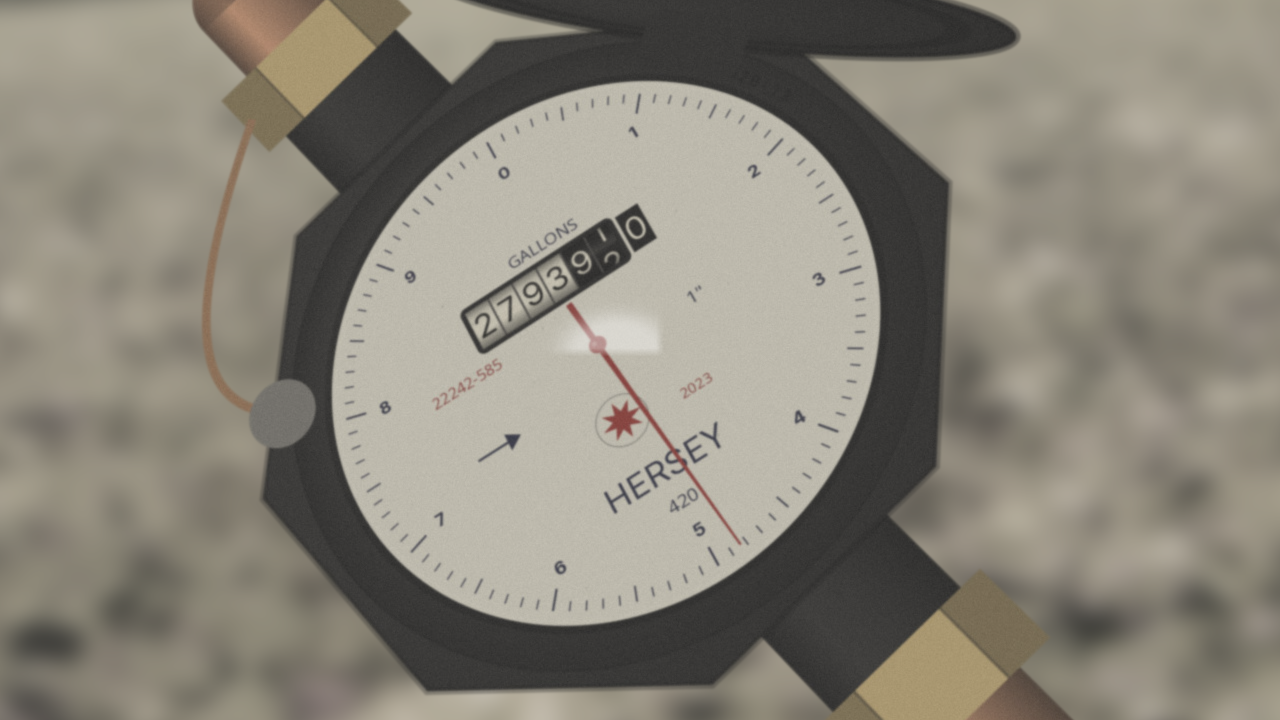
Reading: {"value": 2793914.8, "unit": "gal"}
